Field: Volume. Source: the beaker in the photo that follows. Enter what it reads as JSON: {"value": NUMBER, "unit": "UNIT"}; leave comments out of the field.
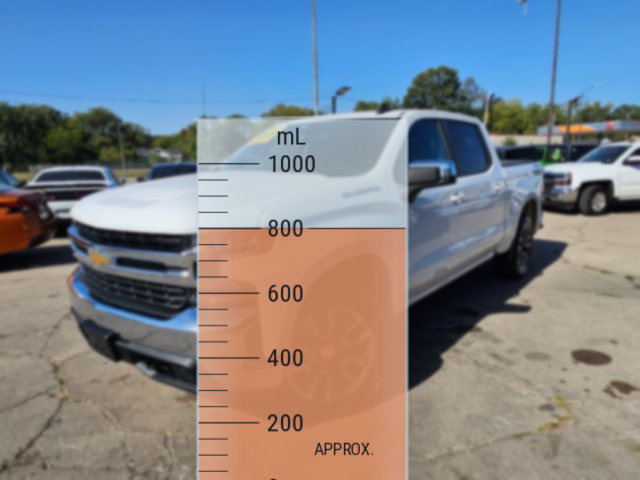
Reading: {"value": 800, "unit": "mL"}
